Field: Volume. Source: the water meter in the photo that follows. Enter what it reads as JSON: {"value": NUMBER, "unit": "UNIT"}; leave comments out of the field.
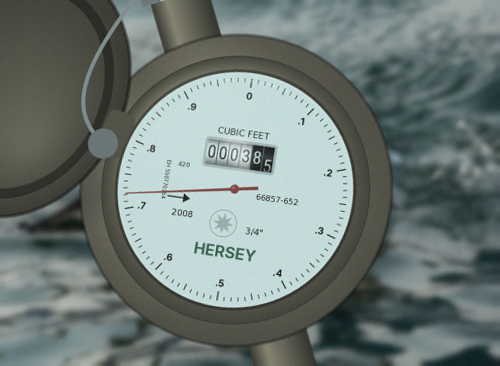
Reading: {"value": 384.72, "unit": "ft³"}
